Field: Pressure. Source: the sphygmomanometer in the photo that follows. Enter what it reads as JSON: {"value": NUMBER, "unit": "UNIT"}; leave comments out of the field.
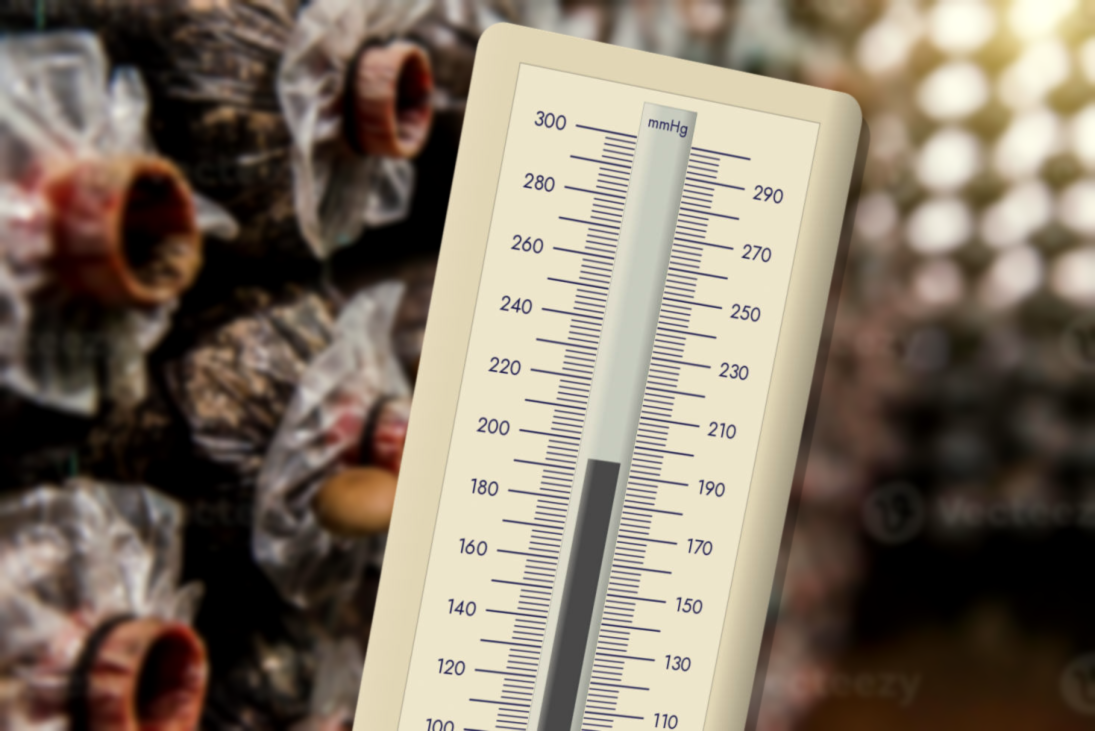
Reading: {"value": 194, "unit": "mmHg"}
